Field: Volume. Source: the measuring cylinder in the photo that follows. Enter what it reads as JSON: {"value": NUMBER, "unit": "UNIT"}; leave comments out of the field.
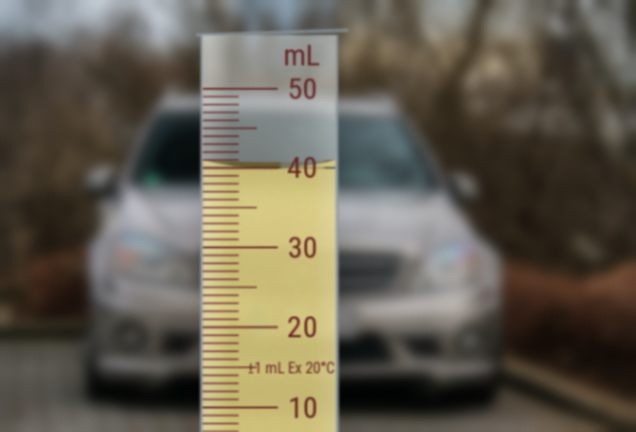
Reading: {"value": 40, "unit": "mL"}
